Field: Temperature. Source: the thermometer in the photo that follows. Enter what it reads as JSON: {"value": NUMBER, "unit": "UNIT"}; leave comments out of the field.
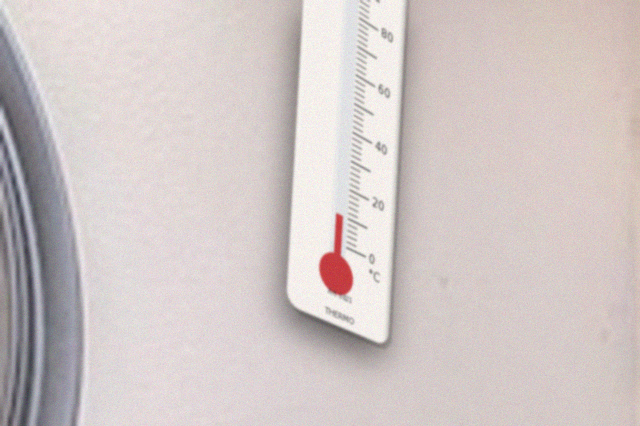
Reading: {"value": 10, "unit": "°C"}
